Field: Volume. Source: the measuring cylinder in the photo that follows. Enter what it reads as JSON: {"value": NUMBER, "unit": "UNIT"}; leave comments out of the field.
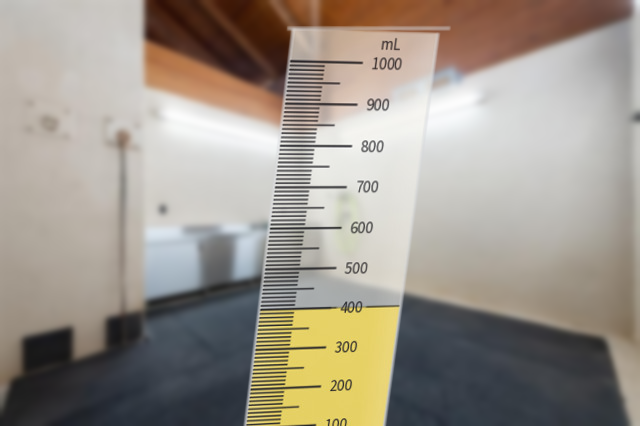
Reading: {"value": 400, "unit": "mL"}
